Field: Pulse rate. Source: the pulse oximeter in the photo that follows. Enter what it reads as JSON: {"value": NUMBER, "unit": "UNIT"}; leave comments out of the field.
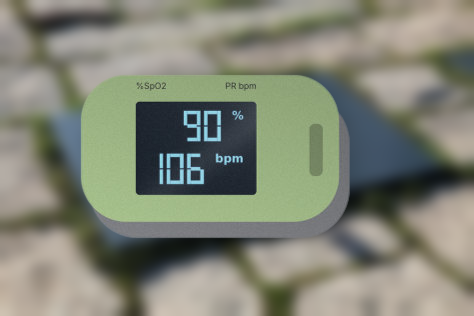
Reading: {"value": 106, "unit": "bpm"}
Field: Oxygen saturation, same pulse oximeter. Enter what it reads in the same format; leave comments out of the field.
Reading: {"value": 90, "unit": "%"}
